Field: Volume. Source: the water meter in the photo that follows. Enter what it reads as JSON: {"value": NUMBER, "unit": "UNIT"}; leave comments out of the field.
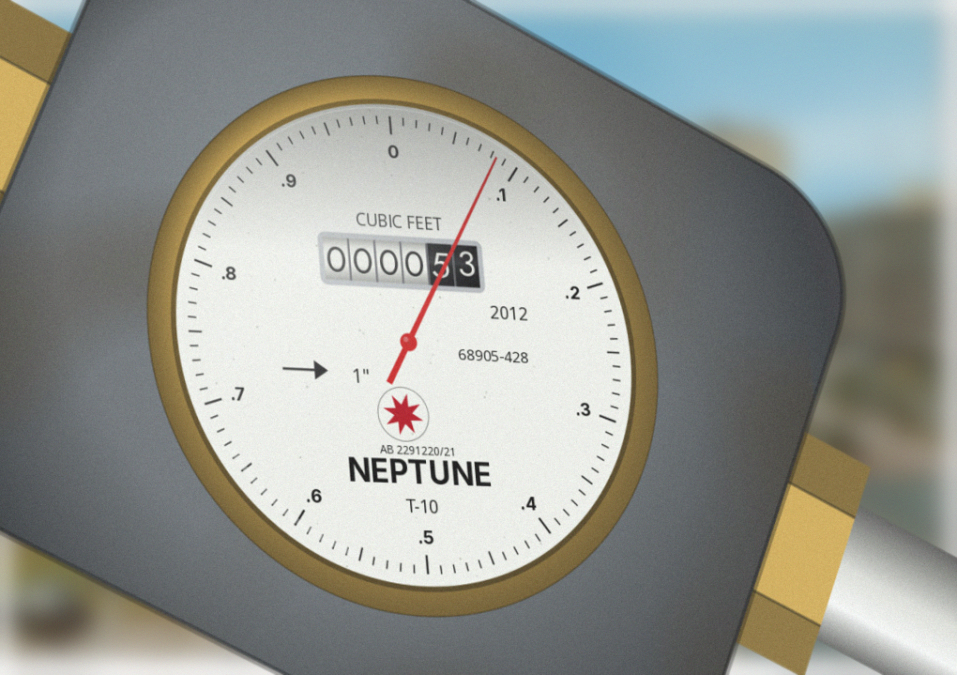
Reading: {"value": 53.08, "unit": "ft³"}
